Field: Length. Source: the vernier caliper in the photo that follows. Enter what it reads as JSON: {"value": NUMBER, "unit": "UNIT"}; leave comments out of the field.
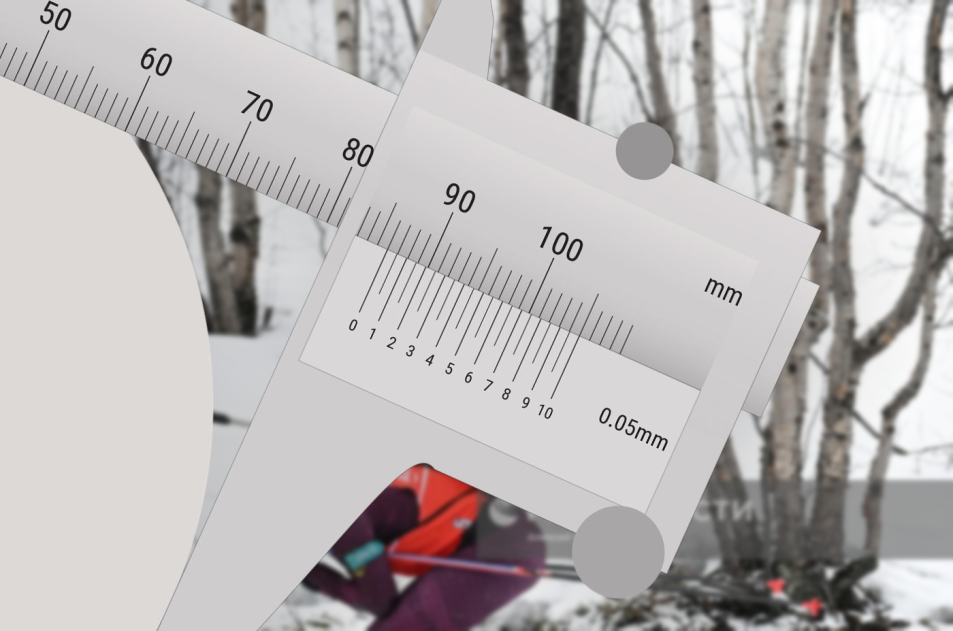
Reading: {"value": 86.0, "unit": "mm"}
